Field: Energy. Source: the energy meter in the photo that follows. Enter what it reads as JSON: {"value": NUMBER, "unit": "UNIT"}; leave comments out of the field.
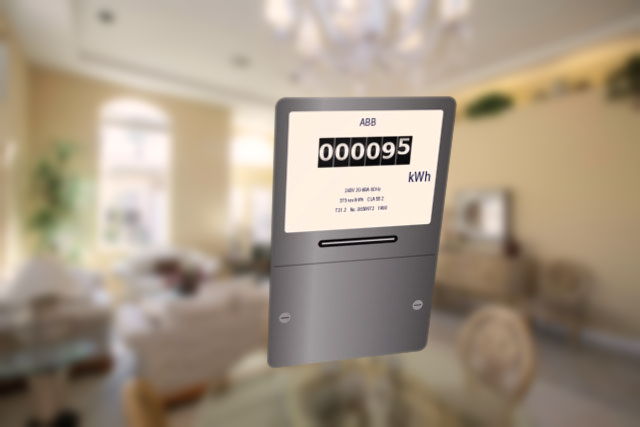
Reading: {"value": 95, "unit": "kWh"}
